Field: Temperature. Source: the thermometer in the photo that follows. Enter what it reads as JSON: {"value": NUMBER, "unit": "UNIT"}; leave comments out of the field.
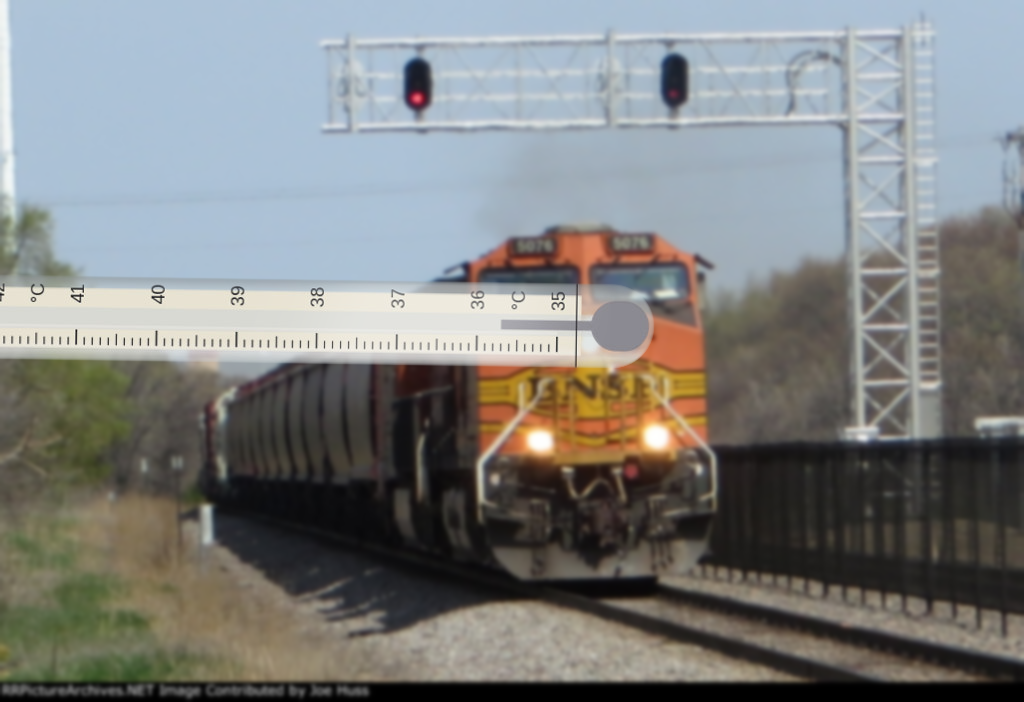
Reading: {"value": 35.7, "unit": "°C"}
